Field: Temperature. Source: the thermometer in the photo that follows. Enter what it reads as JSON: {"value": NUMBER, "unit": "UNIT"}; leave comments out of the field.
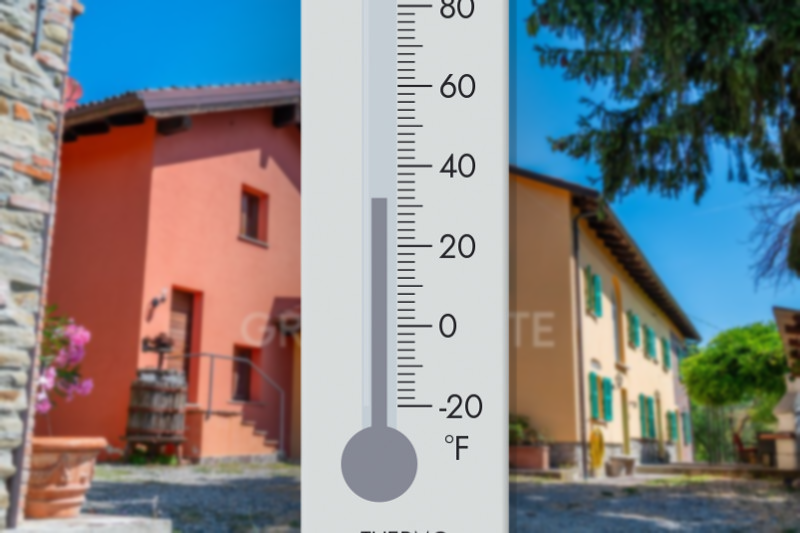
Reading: {"value": 32, "unit": "°F"}
